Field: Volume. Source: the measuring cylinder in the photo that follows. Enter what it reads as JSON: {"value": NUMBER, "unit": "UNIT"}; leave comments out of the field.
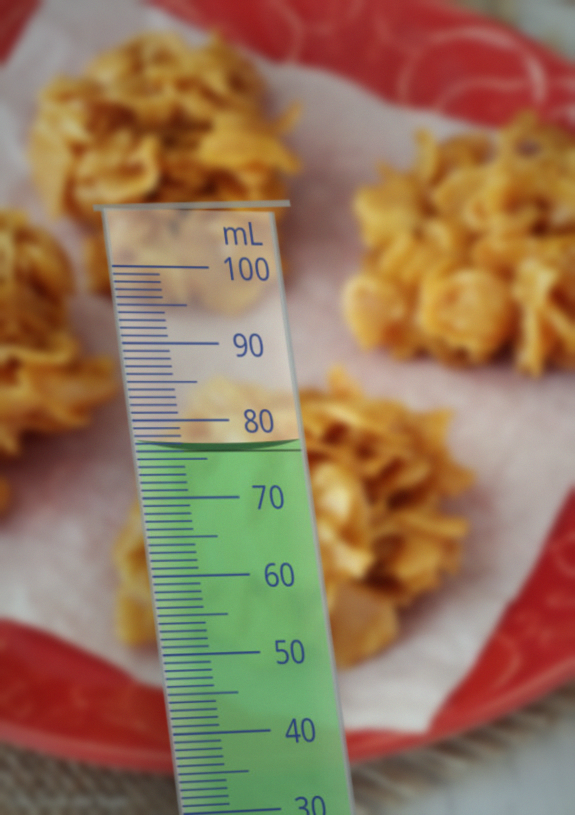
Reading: {"value": 76, "unit": "mL"}
